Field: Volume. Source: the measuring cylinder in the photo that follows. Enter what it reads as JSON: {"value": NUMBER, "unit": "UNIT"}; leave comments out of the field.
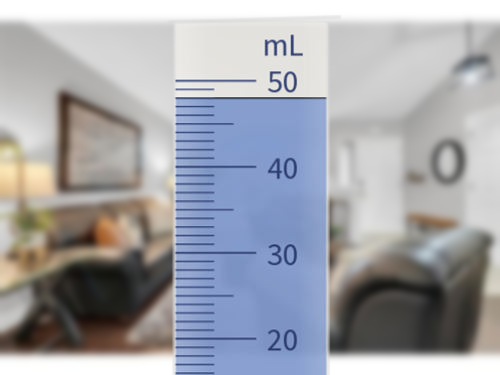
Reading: {"value": 48, "unit": "mL"}
